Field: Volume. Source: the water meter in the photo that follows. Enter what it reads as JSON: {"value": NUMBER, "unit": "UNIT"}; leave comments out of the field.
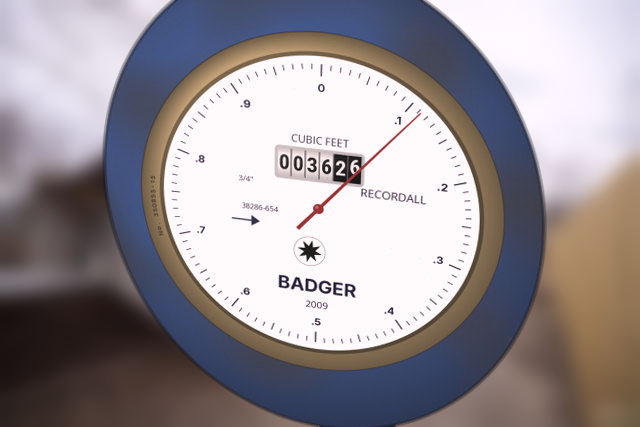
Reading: {"value": 3626.11, "unit": "ft³"}
